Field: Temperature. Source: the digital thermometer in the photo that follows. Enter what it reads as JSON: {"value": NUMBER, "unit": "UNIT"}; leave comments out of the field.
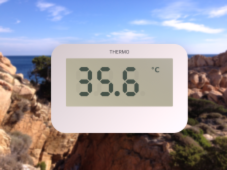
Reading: {"value": 35.6, "unit": "°C"}
